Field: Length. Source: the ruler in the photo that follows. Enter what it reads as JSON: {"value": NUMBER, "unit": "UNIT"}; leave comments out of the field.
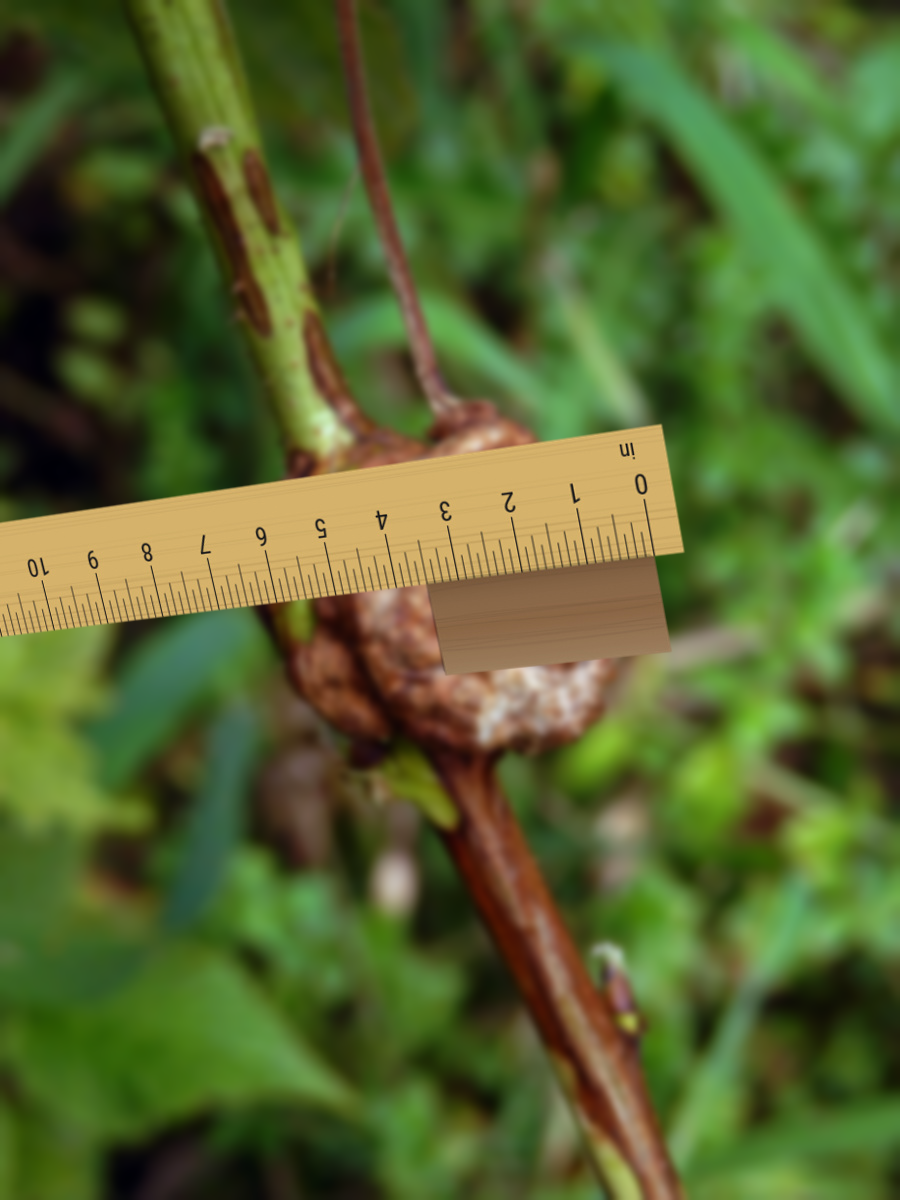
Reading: {"value": 3.5, "unit": "in"}
